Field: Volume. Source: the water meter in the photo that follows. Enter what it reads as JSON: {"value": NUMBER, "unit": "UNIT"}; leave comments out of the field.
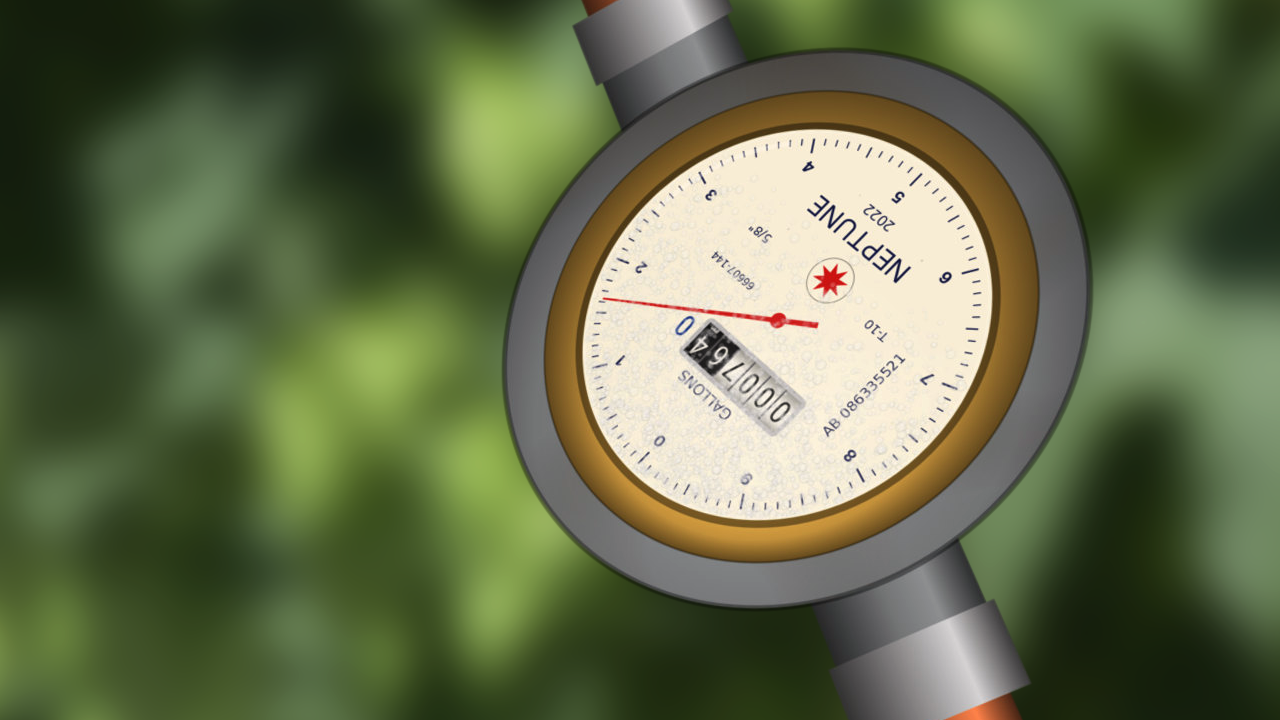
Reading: {"value": 7641.6, "unit": "gal"}
